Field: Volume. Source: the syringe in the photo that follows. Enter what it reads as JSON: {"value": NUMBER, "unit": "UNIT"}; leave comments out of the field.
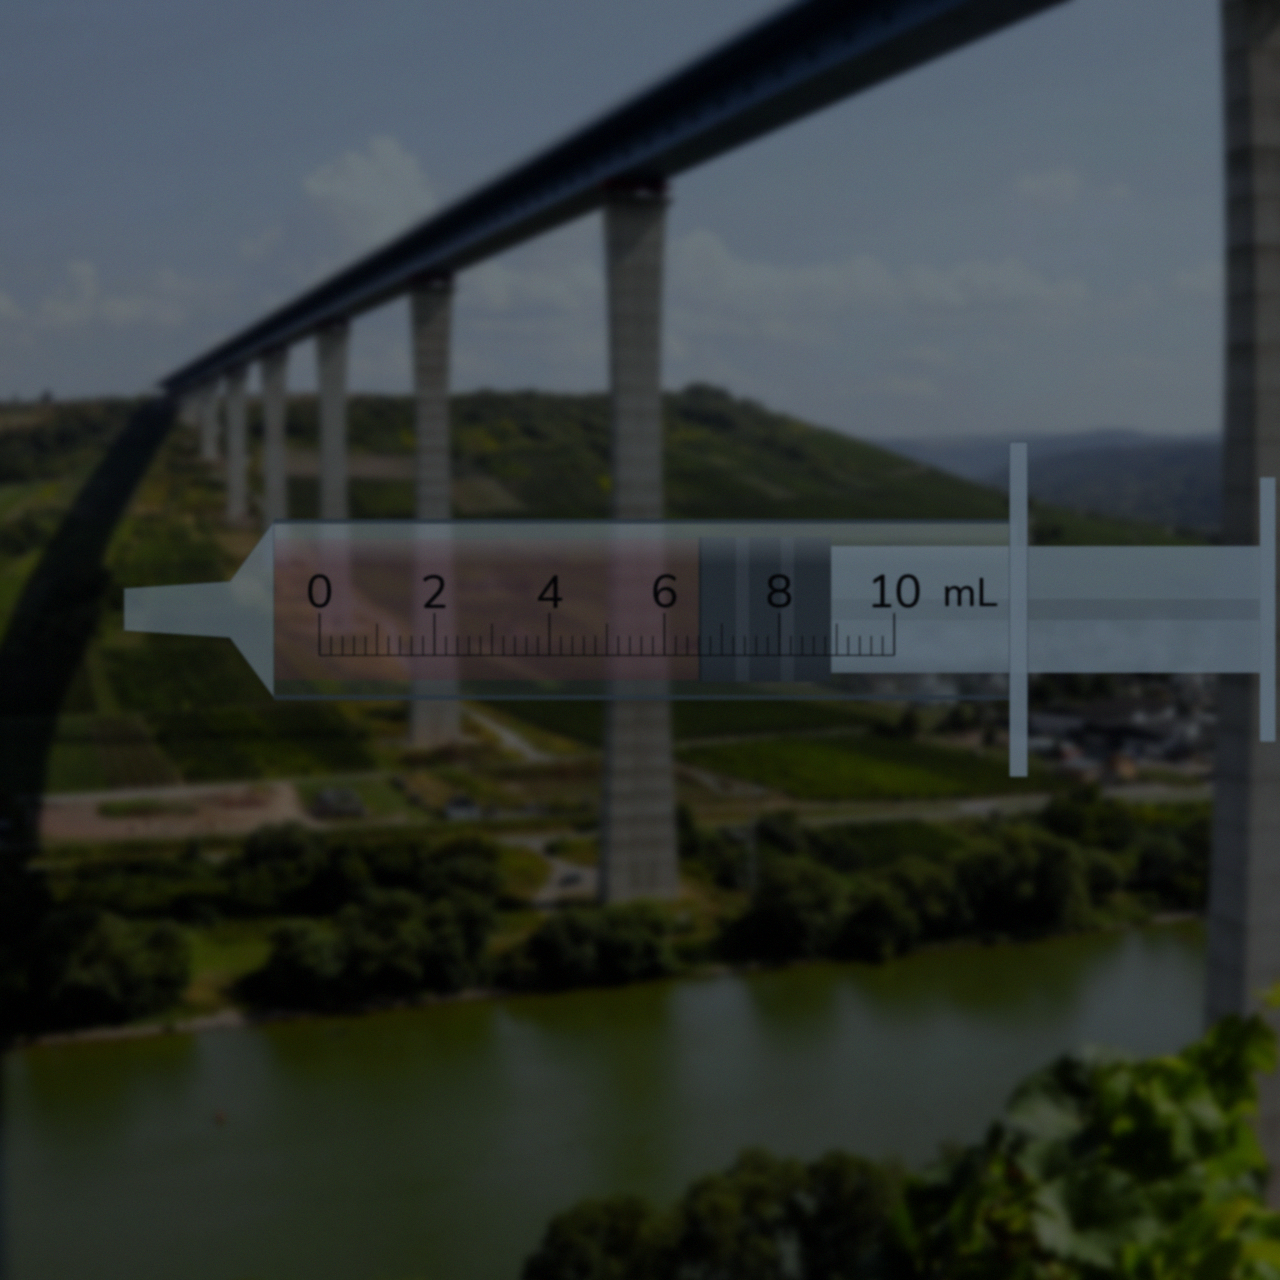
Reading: {"value": 6.6, "unit": "mL"}
